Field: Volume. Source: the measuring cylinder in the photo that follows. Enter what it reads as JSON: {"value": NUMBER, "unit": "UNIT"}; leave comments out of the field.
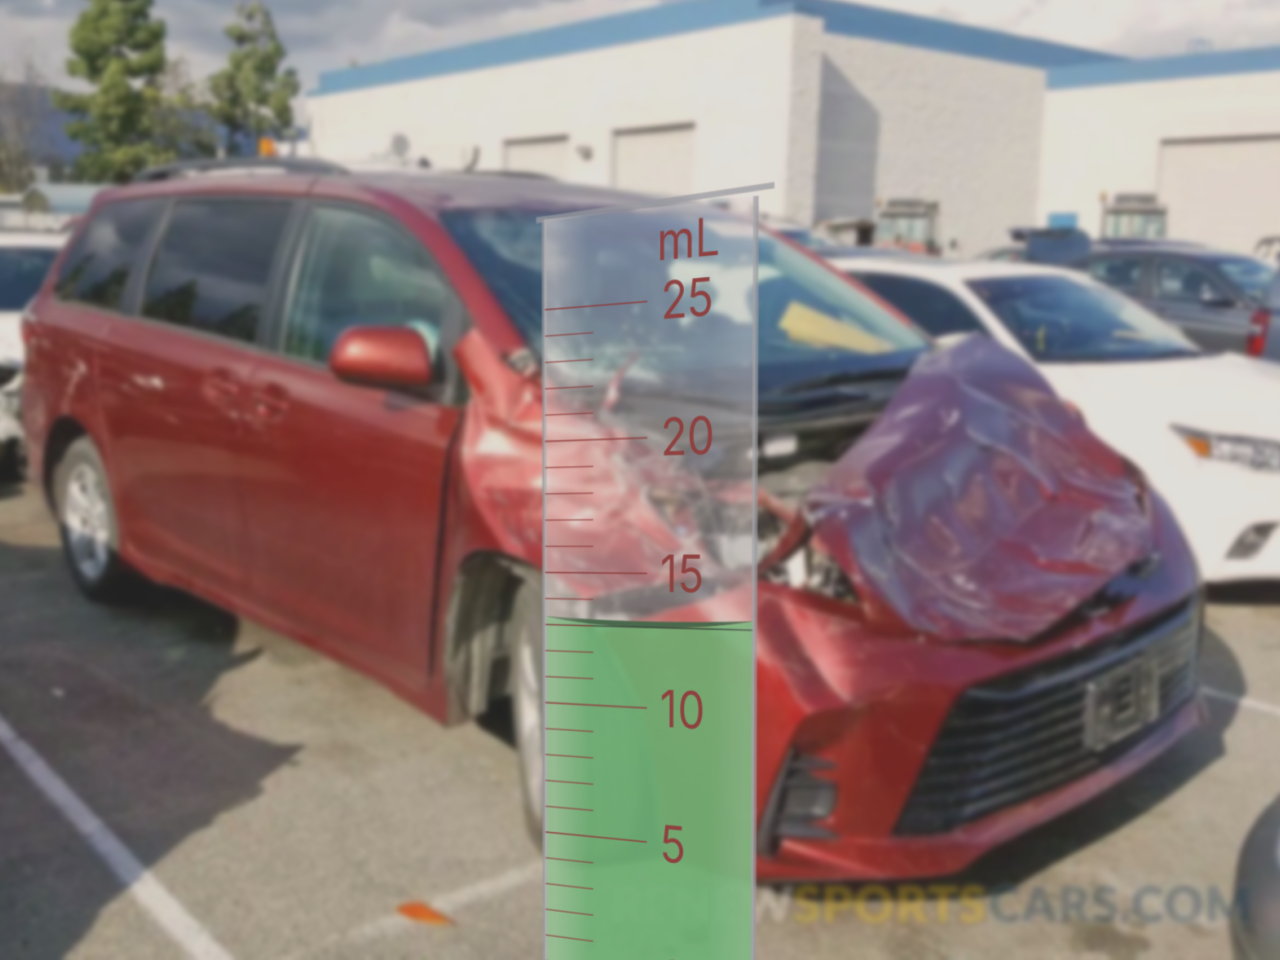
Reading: {"value": 13, "unit": "mL"}
